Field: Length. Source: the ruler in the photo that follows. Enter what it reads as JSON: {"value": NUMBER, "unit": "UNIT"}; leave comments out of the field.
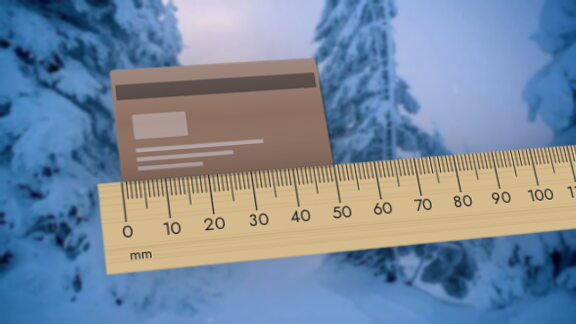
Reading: {"value": 50, "unit": "mm"}
